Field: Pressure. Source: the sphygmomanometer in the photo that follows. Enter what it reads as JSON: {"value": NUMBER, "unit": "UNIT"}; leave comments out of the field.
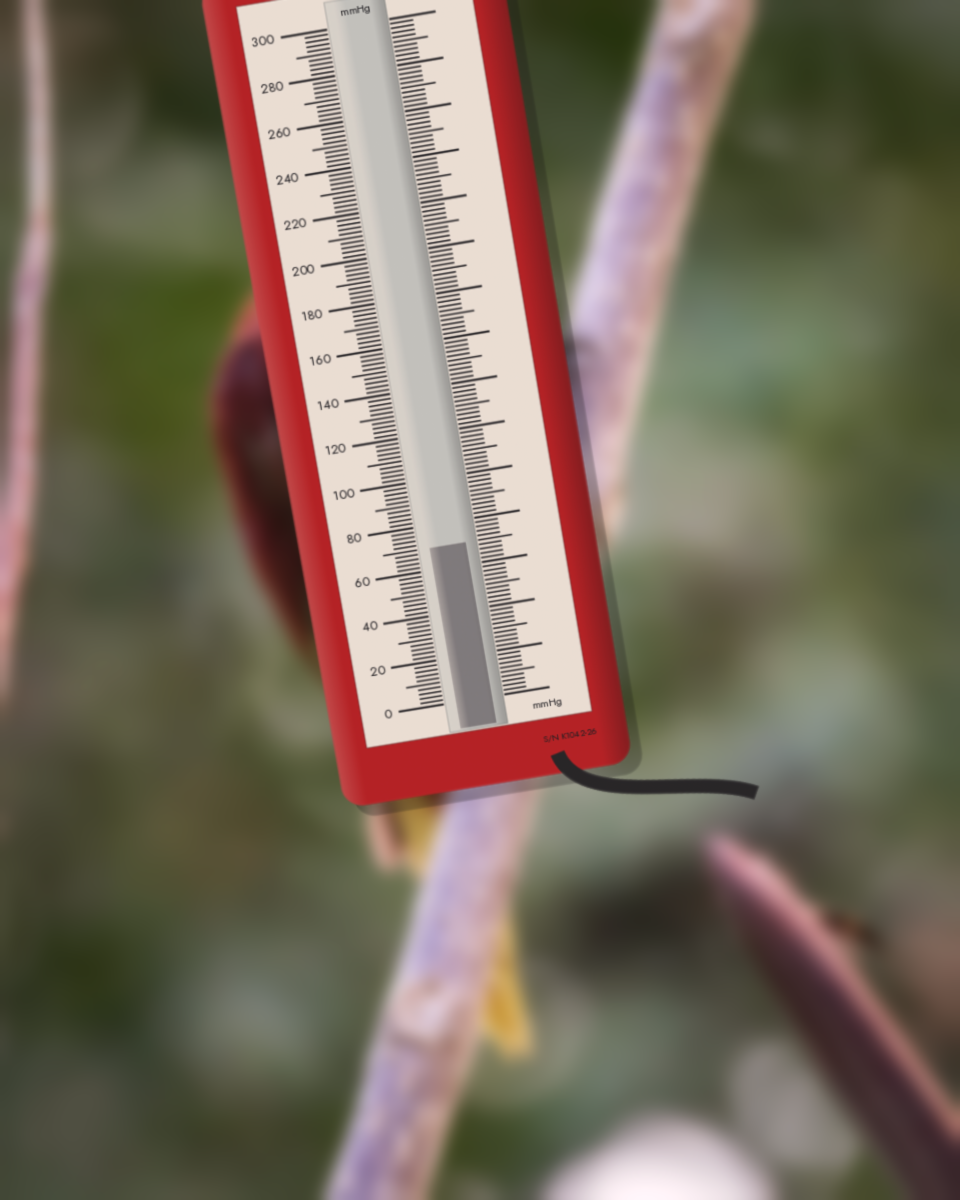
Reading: {"value": 70, "unit": "mmHg"}
